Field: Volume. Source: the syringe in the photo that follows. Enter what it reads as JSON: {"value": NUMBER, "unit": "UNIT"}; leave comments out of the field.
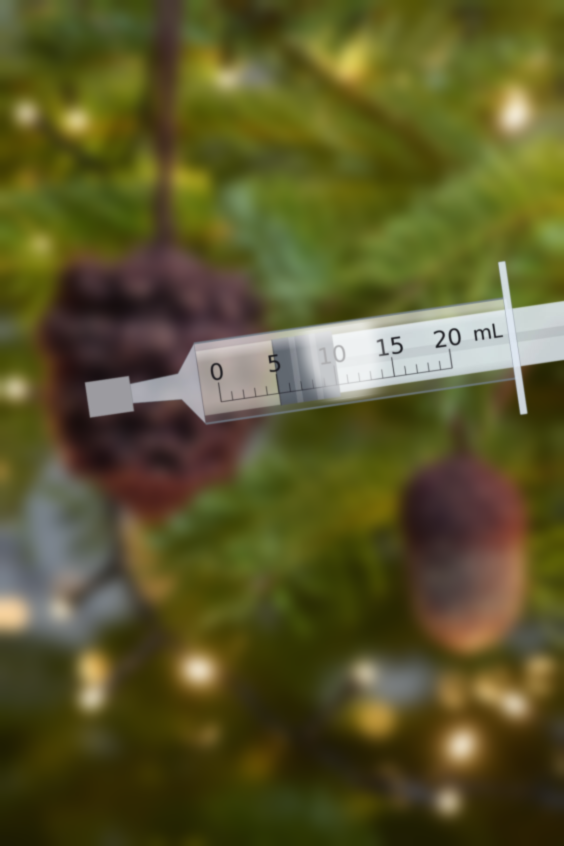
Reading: {"value": 5, "unit": "mL"}
